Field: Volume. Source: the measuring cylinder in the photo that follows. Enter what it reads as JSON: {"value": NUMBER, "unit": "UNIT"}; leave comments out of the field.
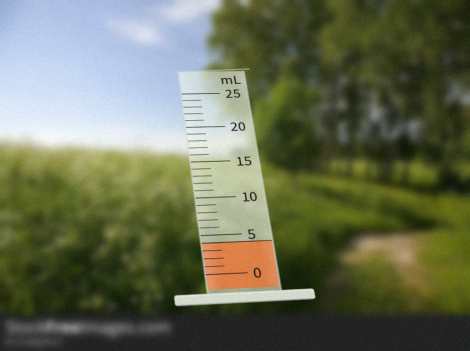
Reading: {"value": 4, "unit": "mL"}
